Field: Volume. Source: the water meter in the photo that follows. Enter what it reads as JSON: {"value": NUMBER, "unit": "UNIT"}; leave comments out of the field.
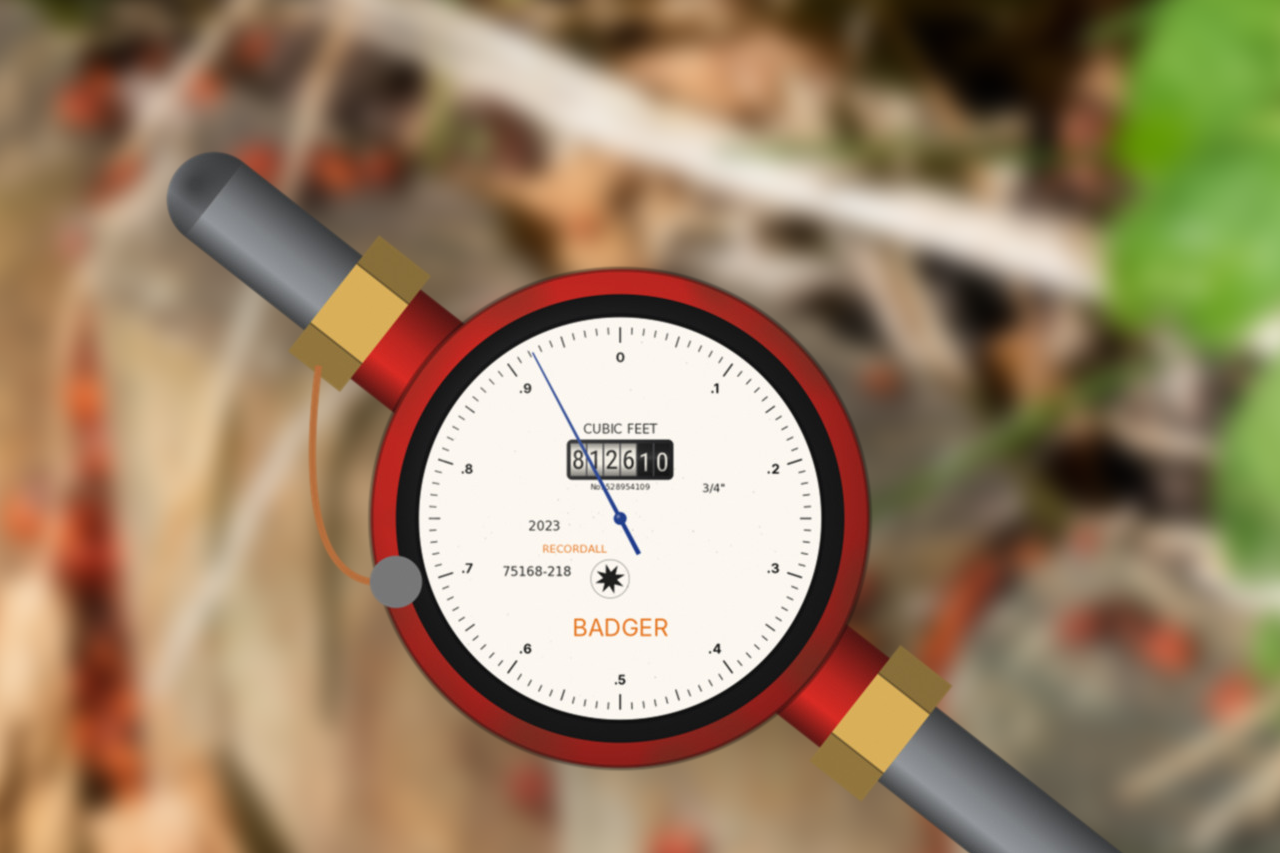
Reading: {"value": 812609.92, "unit": "ft³"}
